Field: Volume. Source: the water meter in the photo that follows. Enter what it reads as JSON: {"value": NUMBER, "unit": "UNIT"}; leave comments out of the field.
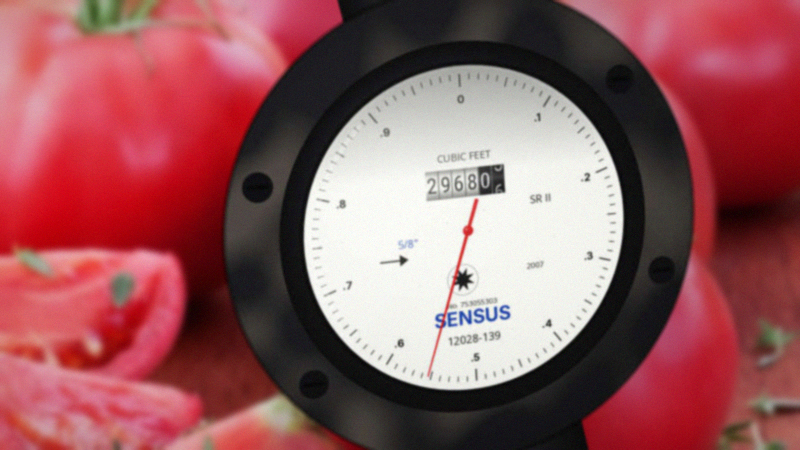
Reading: {"value": 296805.55, "unit": "ft³"}
